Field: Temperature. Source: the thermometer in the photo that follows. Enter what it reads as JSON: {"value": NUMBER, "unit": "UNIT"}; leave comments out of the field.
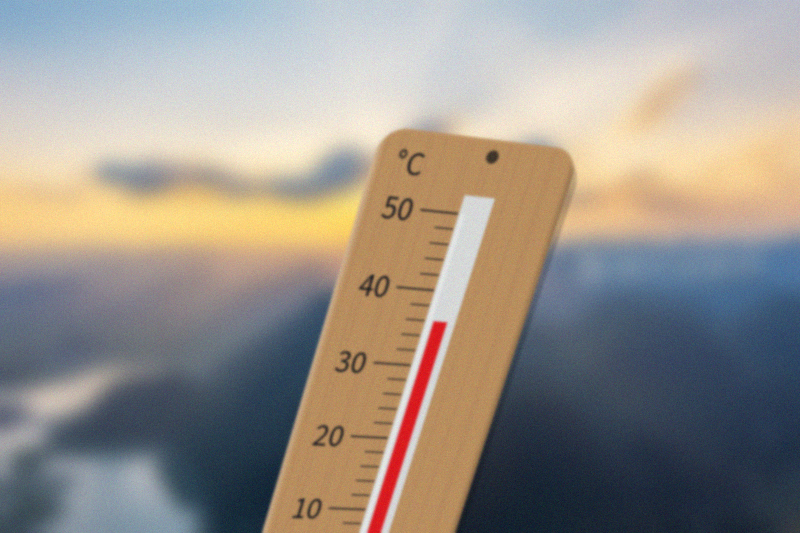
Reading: {"value": 36, "unit": "°C"}
